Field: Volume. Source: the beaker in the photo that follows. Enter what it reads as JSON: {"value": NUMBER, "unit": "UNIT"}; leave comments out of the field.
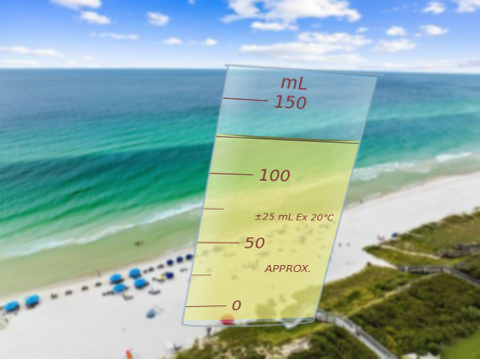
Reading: {"value": 125, "unit": "mL"}
